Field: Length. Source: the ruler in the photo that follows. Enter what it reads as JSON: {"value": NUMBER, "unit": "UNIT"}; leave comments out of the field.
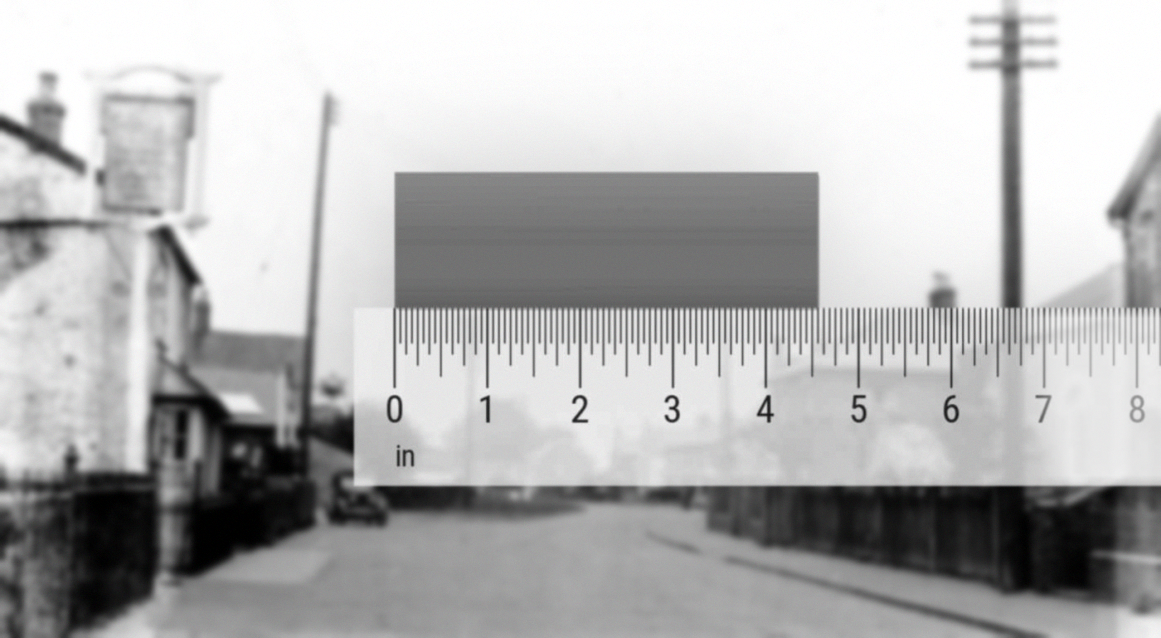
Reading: {"value": 4.5625, "unit": "in"}
